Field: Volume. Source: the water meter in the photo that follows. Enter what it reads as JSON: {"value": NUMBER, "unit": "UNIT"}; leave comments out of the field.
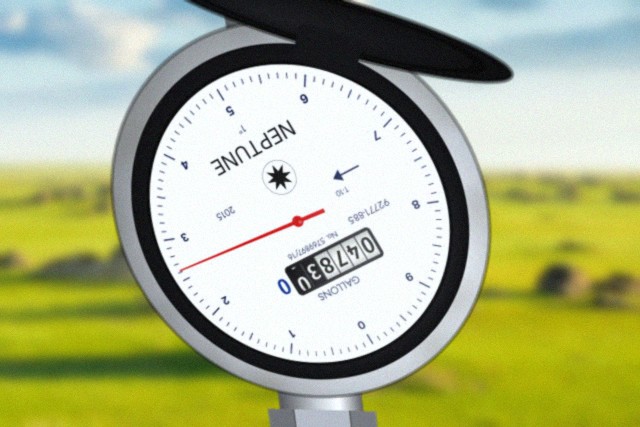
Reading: {"value": 478302.6, "unit": "gal"}
